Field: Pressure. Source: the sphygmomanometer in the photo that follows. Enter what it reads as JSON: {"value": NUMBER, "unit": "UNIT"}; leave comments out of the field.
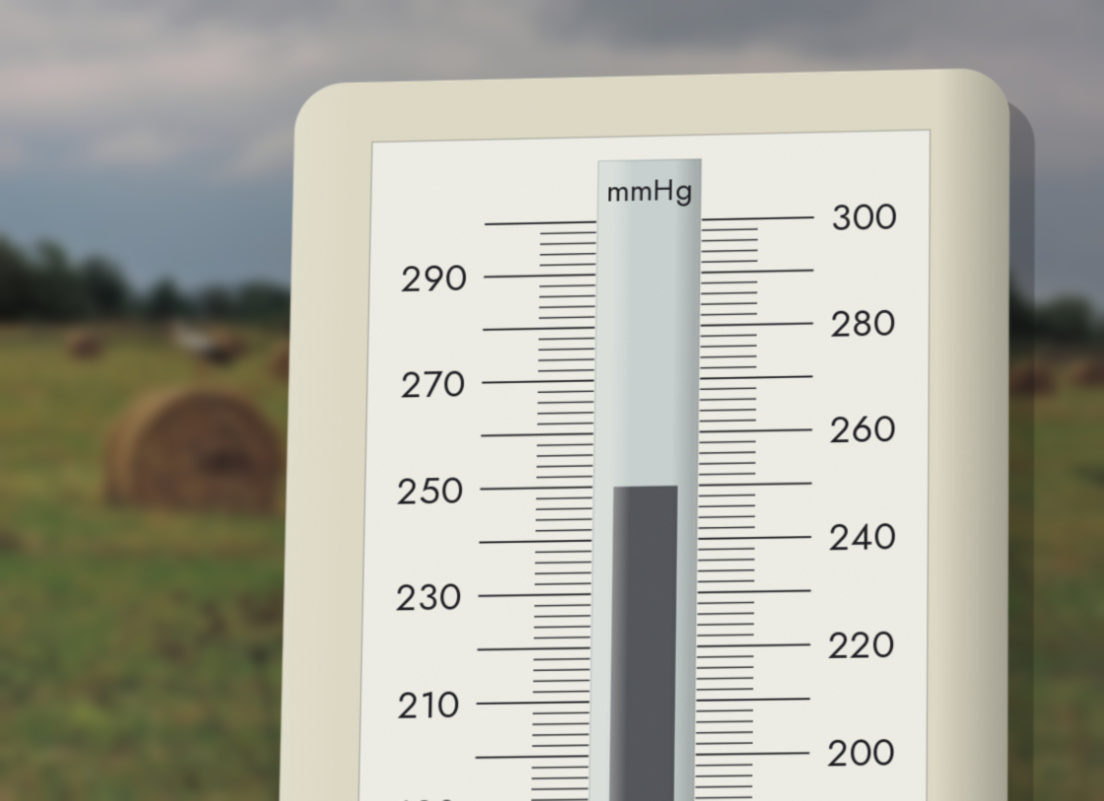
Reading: {"value": 250, "unit": "mmHg"}
